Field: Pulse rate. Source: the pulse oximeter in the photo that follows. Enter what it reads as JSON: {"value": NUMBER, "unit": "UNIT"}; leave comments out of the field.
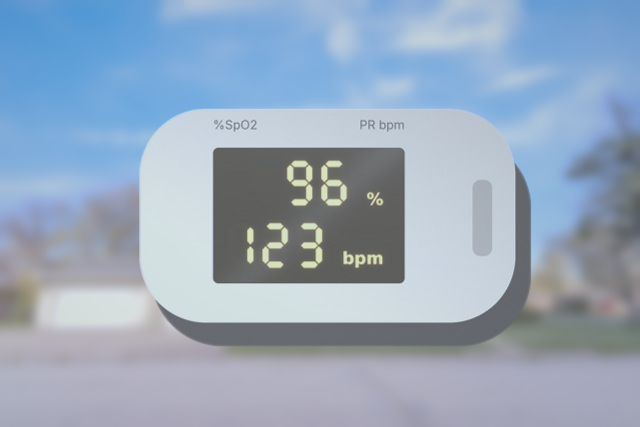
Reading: {"value": 123, "unit": "bpm"}
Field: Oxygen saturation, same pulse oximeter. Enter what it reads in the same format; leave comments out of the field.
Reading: {"value": 96, "unit": "%"}
